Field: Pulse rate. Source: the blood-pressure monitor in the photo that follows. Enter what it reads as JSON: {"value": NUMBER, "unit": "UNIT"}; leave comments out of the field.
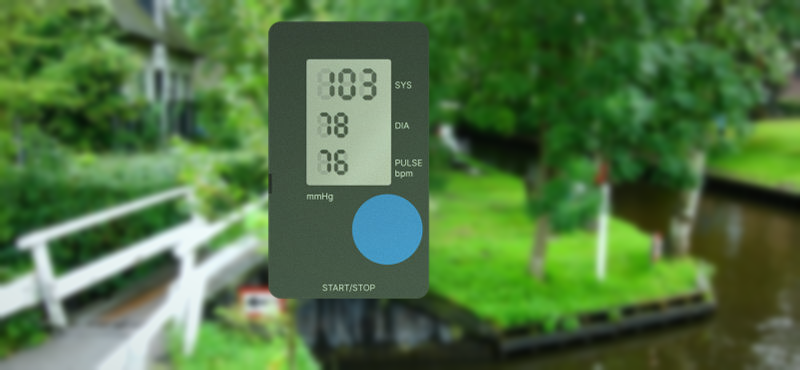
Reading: {"value": 76, "unit": "bpm"}
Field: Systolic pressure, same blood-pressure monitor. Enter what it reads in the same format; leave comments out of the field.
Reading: {"value": 103, "unit": "mmHg"}
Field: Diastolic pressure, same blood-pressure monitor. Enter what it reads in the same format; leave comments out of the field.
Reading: {"value": 78, "unit": "mmHg"}
